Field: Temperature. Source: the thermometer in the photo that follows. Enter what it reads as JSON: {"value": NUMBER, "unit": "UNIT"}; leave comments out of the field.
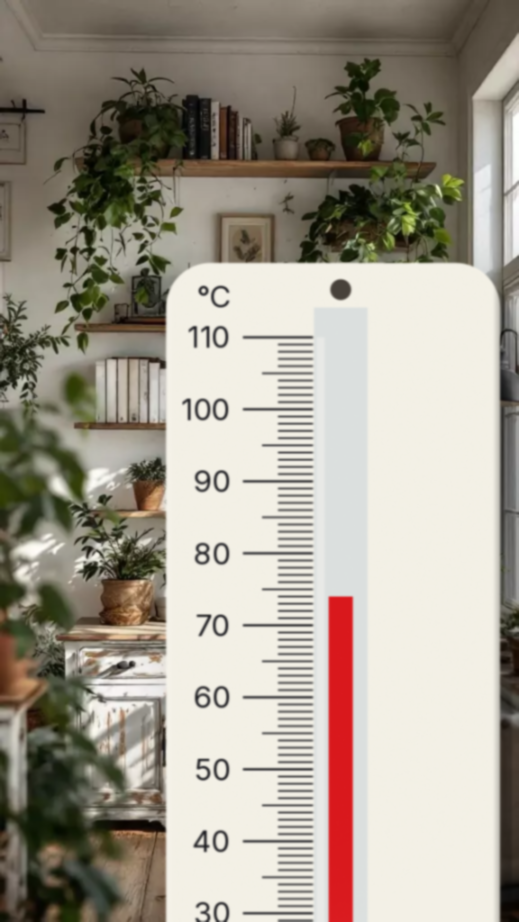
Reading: {"value": 74, "unit": "°C"}
